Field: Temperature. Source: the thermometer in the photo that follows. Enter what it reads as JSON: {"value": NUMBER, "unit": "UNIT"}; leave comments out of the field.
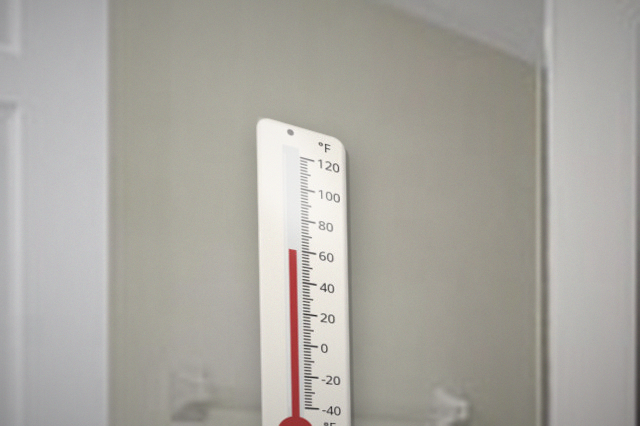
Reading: {"value": 60, "unit": "°F"}
